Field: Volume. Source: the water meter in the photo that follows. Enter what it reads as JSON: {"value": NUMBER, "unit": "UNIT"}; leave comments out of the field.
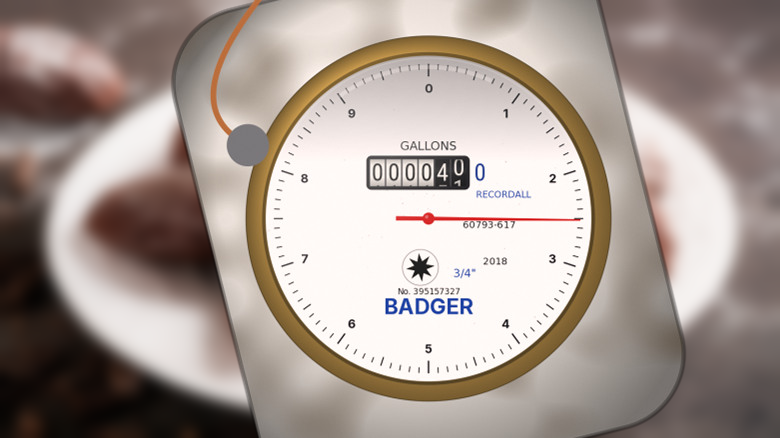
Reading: {"value": 402.5, "unit": "gal"}
